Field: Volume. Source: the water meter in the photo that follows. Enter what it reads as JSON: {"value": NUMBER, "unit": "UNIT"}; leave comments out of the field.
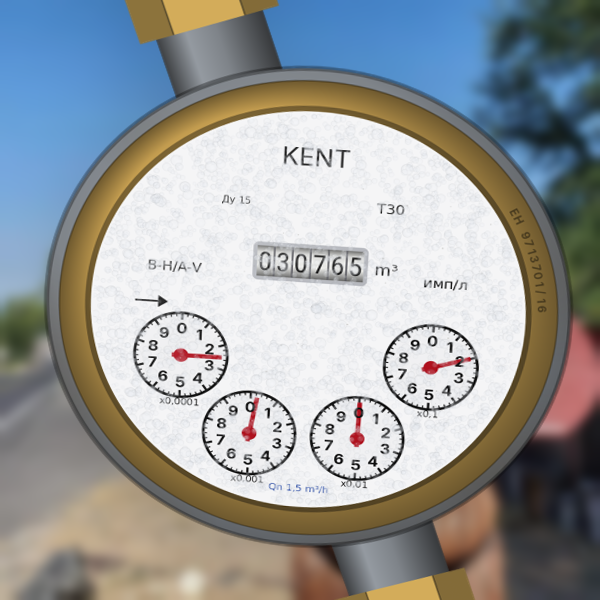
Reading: {"value": 30765.2002, "unit": "m³"}
